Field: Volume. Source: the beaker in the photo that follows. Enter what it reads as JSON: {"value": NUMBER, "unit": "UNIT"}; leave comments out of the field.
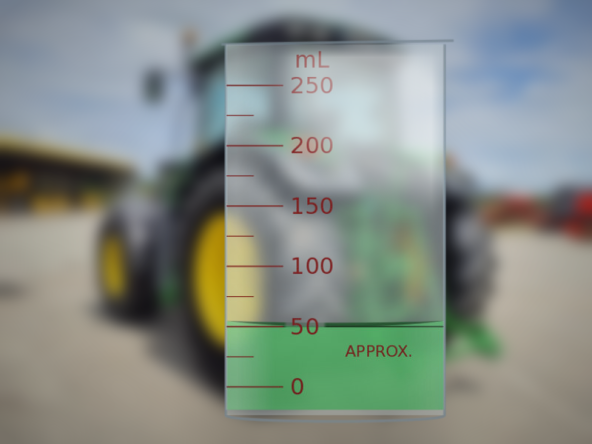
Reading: {"value": 50, "unit": "mL"}
